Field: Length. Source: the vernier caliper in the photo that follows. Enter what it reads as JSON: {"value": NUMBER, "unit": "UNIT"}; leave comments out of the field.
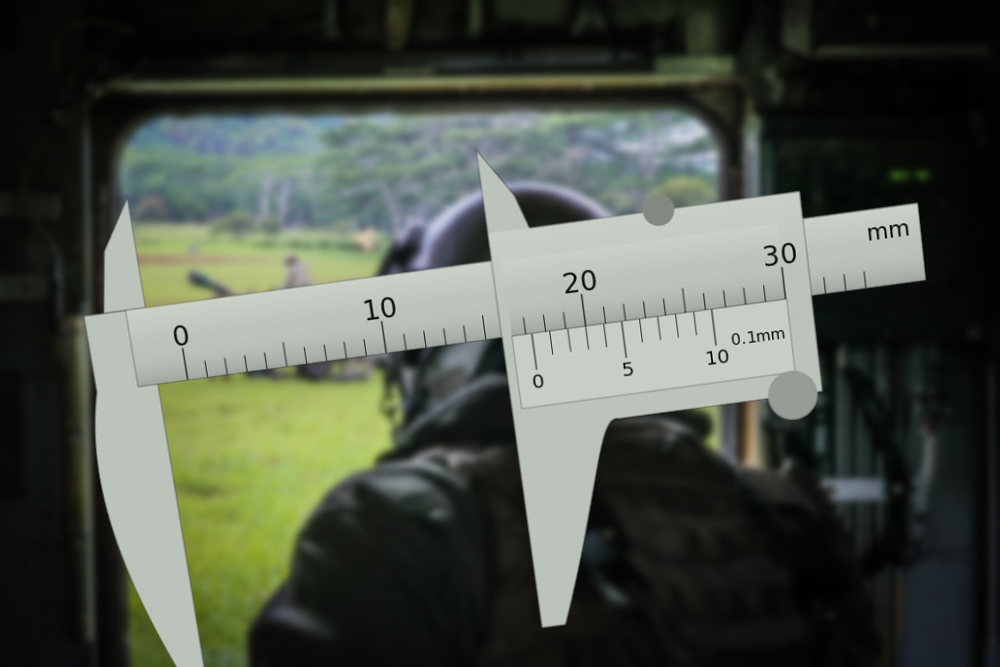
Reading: {"value": 17.3, "unit": "mm"}
